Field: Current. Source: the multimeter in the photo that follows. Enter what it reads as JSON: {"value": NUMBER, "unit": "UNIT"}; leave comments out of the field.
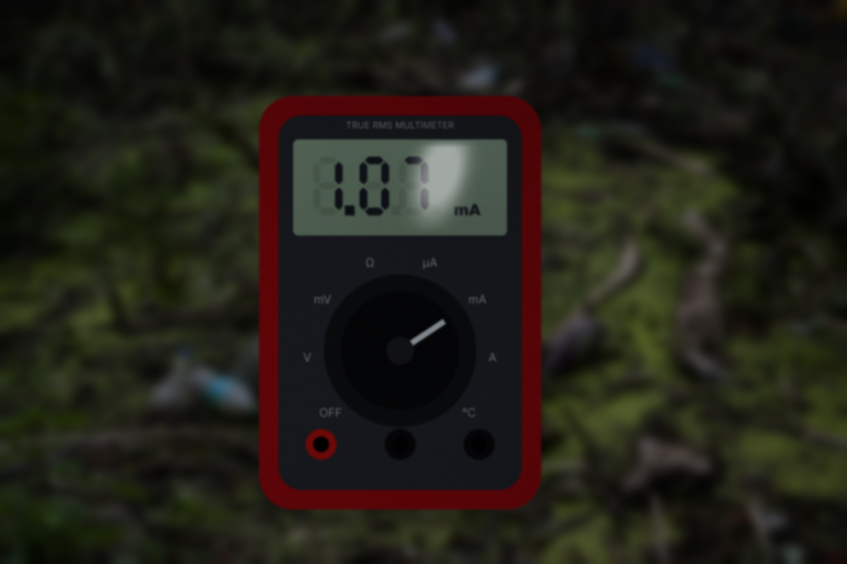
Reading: {"value": 1.07, "unit": "mA"}
